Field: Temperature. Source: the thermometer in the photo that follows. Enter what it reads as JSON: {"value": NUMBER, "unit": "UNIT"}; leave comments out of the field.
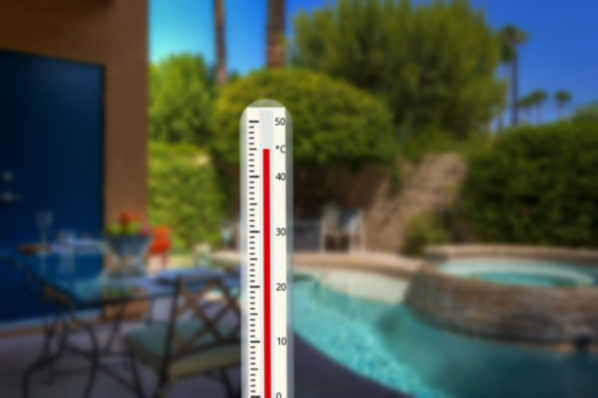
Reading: {"value": 45, "unit": "°C"}
